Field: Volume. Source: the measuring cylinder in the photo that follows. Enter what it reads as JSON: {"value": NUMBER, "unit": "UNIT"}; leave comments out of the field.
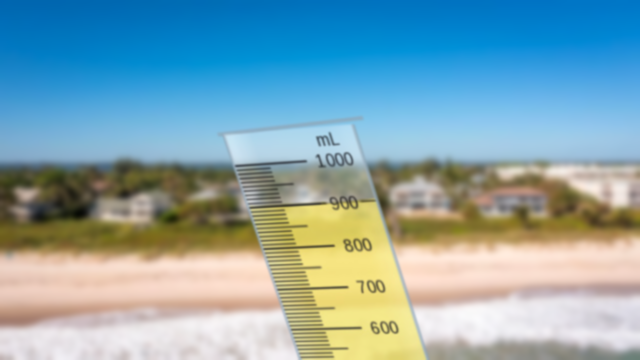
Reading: {"value": 900, "unit": "mL"}
